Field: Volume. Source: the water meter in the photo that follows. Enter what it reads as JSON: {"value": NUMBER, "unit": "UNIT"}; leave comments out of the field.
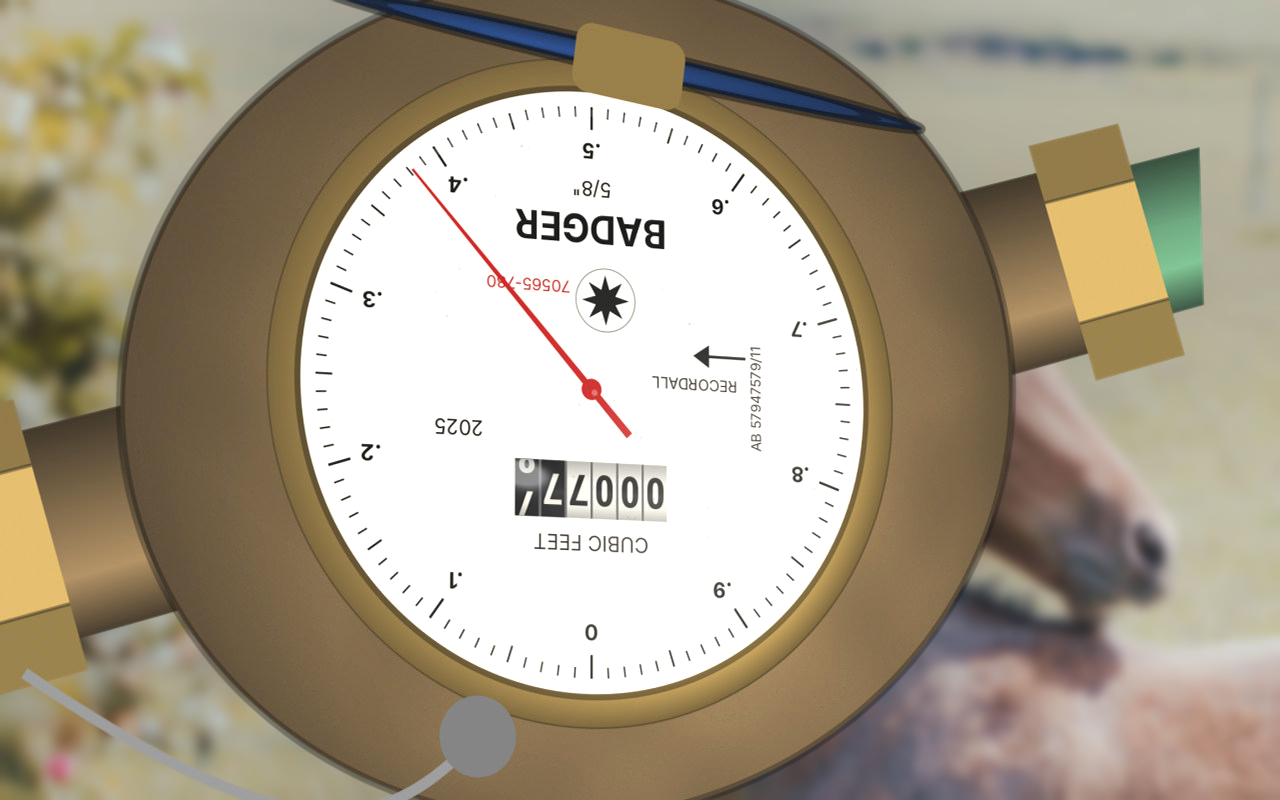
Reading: {"value": 777.38, "unit": "ft³"}
